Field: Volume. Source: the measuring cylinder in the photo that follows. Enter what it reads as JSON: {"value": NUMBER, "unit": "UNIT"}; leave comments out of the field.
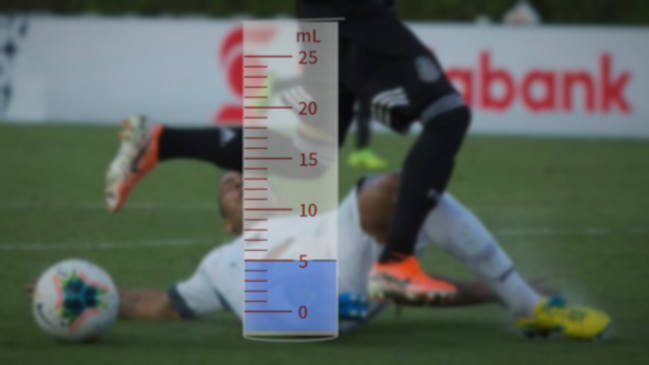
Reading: {"value": 5, "unit": "mL"}
